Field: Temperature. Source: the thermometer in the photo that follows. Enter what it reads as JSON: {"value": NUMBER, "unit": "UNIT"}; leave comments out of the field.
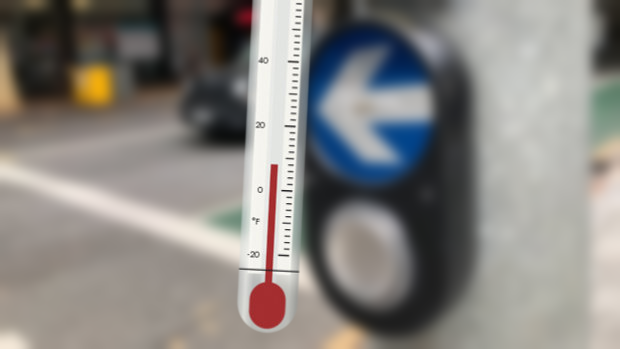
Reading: {"value": 8, "unit": "°F"}
